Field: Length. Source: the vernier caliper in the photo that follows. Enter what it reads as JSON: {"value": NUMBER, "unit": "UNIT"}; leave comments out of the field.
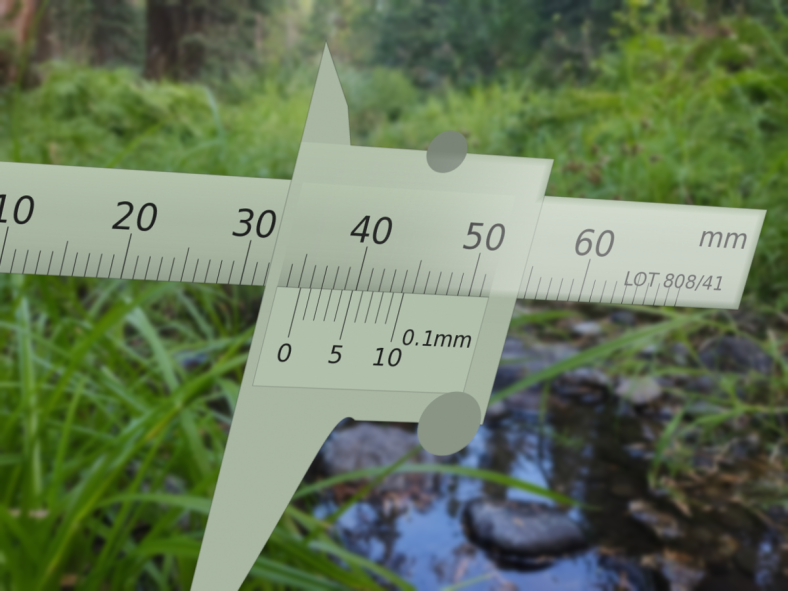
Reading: {"value": 35.2, "unit": "mm"}
